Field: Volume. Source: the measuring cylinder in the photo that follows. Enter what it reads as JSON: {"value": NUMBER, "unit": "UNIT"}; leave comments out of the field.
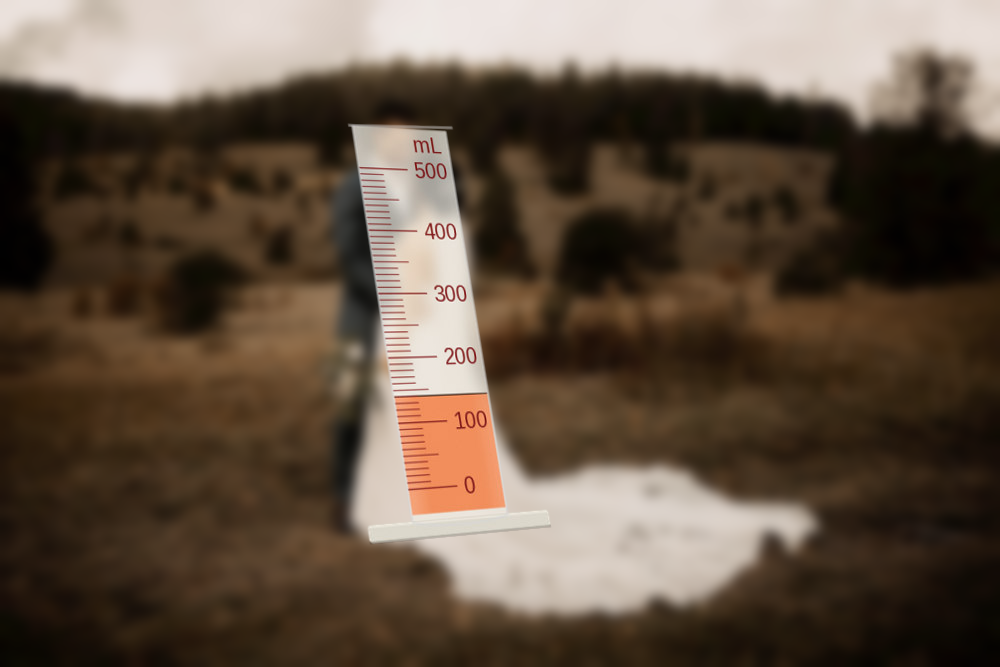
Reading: {"value": 140, "unit": "mL"}
